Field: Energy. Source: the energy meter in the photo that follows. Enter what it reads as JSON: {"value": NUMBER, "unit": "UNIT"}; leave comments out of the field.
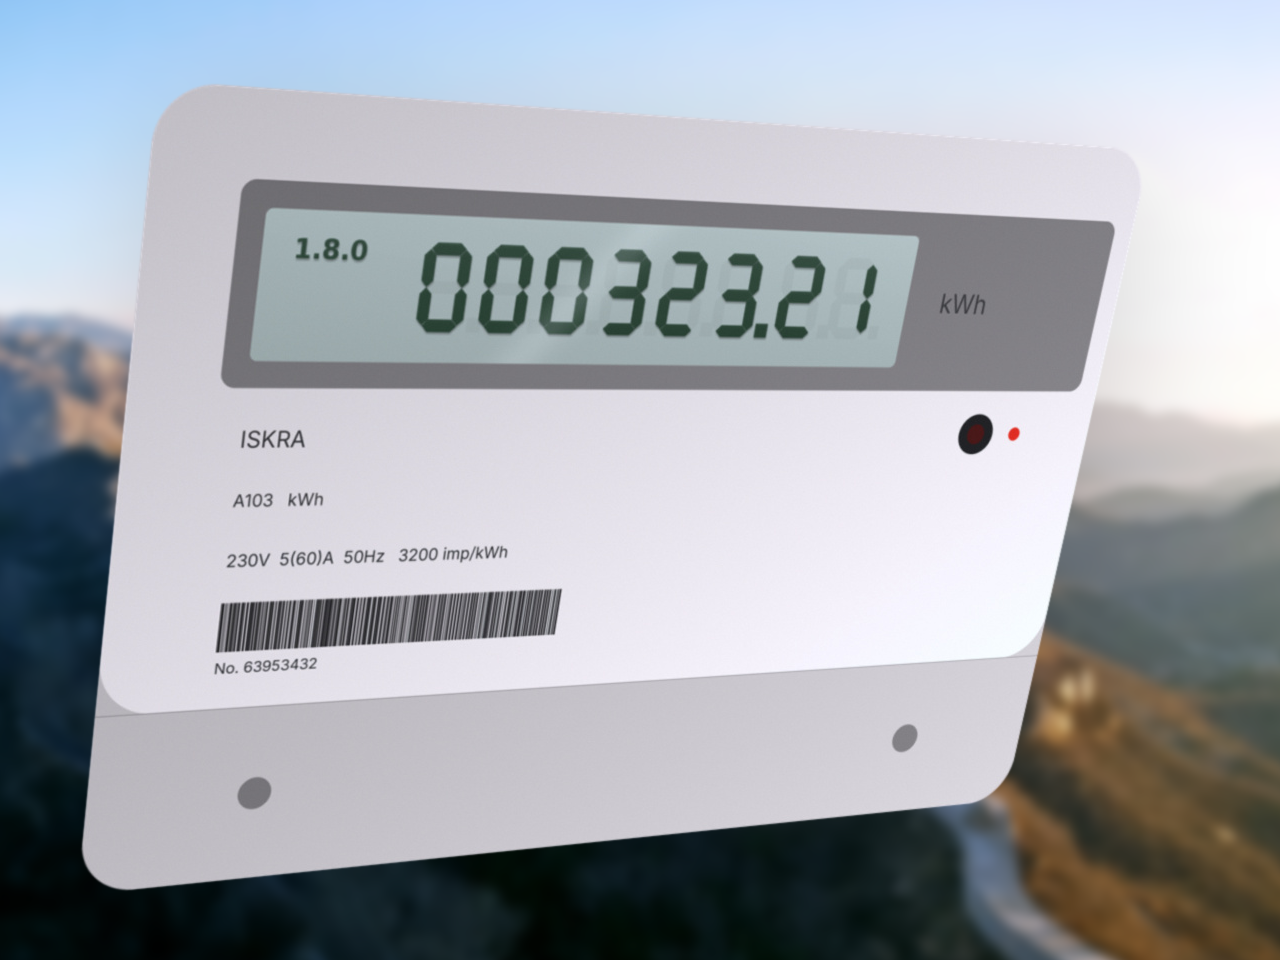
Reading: {"value": 323.21, "unit": "kWh"}
